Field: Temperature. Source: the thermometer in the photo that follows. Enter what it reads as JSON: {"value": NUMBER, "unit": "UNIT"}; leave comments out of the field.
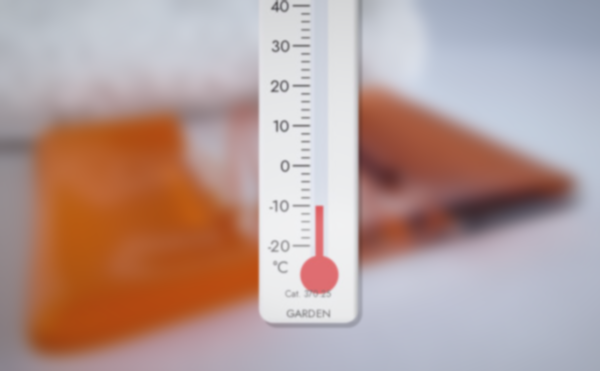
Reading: {"value": -10, "unit": "°C"}
